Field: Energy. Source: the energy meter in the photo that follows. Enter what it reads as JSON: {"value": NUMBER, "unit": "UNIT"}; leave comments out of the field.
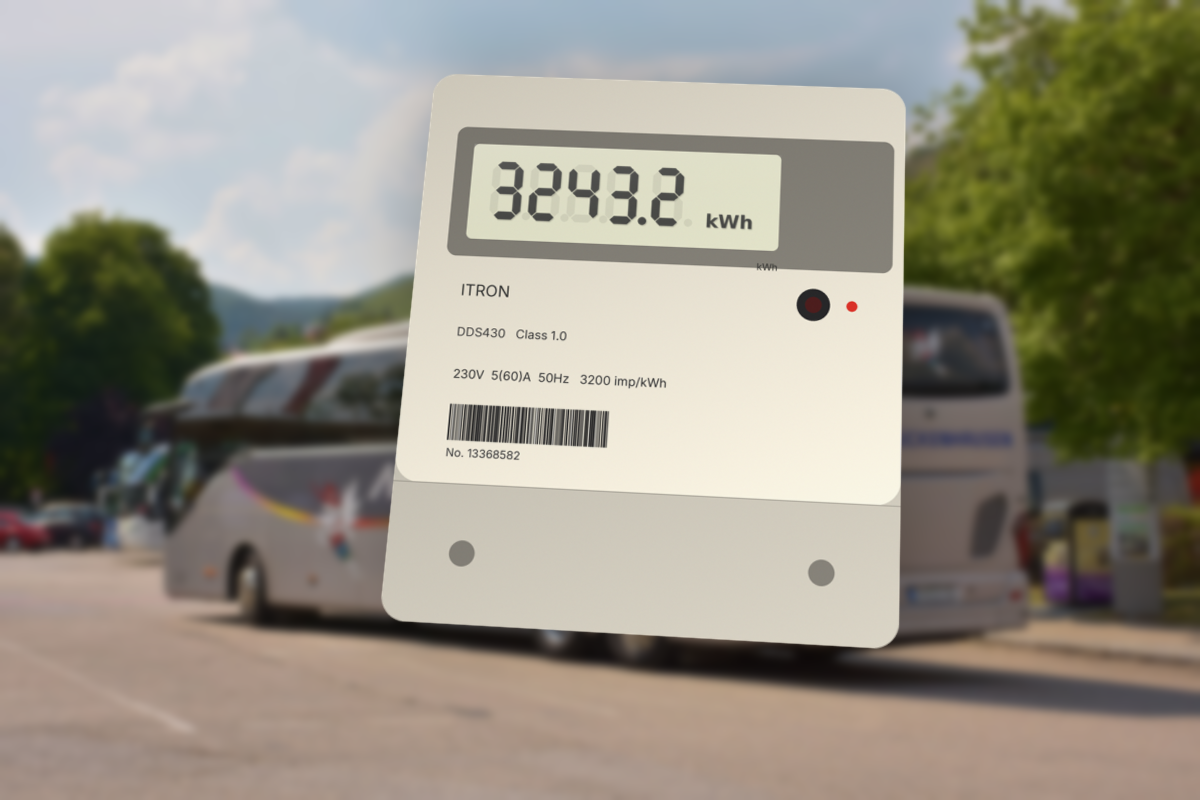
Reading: {"value": 3243.2, "unit": "kWh"}
